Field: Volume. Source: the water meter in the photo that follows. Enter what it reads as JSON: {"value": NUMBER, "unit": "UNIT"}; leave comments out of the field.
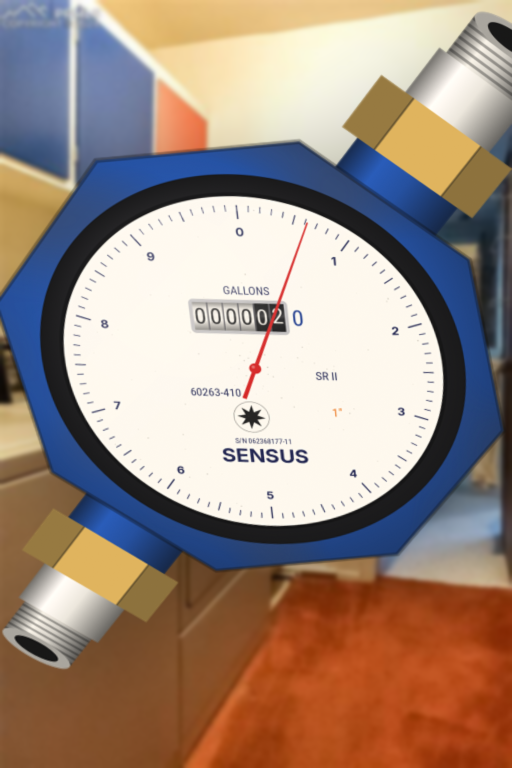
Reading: {"value": 20.6, "unit": "gal"}
